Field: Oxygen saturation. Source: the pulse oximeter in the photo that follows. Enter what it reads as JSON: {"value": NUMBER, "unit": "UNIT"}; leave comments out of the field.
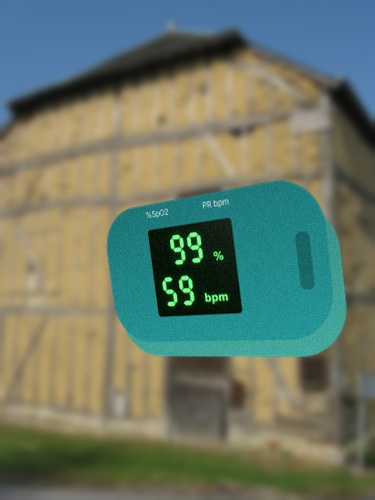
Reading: {"value": 99, "unit": "%"}
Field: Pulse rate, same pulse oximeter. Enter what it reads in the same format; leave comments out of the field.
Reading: {"value": 59, "unit": "bpm"}
